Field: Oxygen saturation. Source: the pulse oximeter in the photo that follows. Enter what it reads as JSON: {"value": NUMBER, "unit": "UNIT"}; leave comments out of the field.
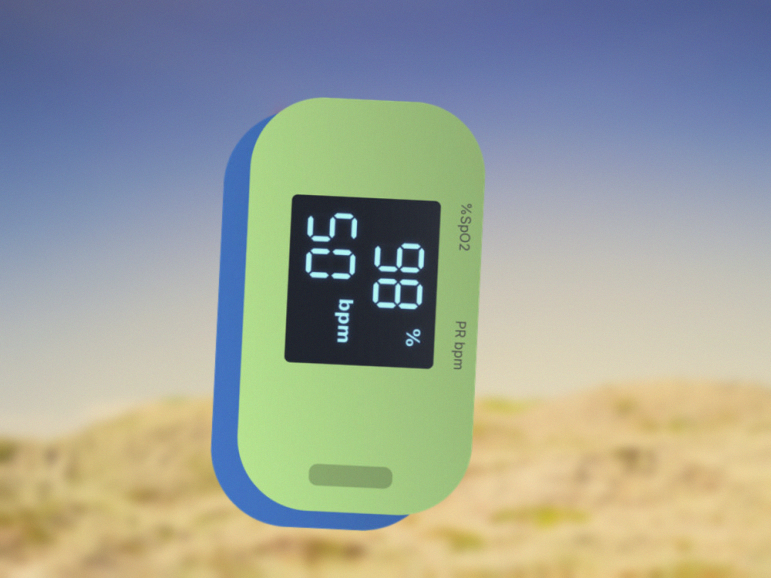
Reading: {"value": 98, "unit": "%"}
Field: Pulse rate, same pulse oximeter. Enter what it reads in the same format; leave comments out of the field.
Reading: {"value": 50, "unit": "bpm"}
